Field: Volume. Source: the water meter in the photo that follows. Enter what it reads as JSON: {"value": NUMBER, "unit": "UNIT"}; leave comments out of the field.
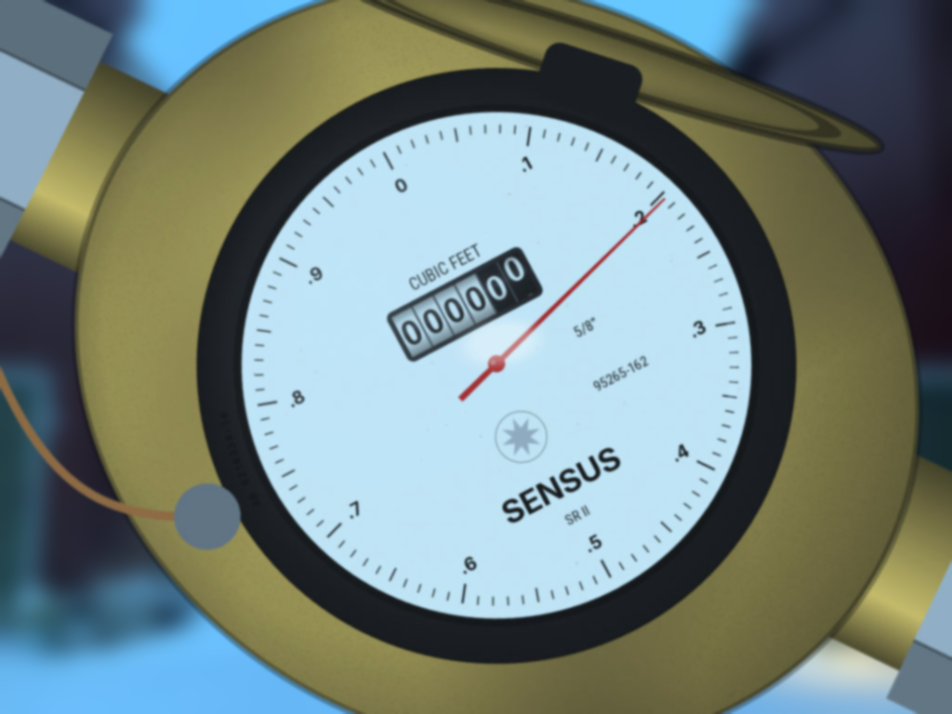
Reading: {"value": 0.20, "unit": "ft³"}
